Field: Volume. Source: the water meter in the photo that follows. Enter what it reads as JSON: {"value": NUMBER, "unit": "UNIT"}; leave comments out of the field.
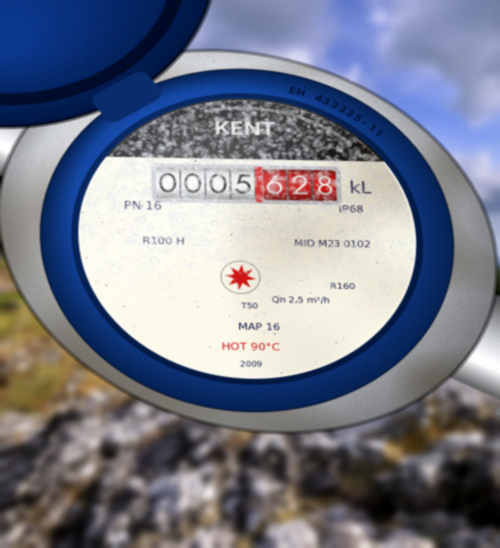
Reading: {"value": 5.628, "unit": "kL"}
